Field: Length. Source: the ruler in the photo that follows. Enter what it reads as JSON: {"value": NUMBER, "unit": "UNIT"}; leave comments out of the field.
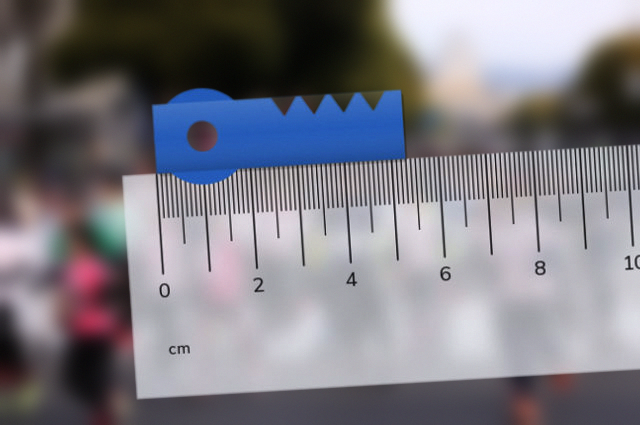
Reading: {"value": 5.3, "unit": "cm"}
